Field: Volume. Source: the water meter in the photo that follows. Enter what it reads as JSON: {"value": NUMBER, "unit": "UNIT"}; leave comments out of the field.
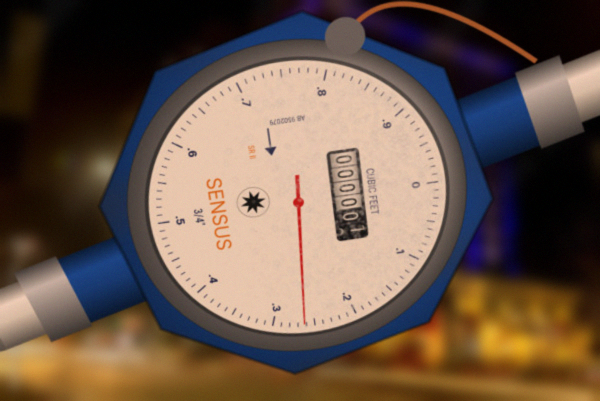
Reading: {"value": 1.26, "unit": "ft³"}
